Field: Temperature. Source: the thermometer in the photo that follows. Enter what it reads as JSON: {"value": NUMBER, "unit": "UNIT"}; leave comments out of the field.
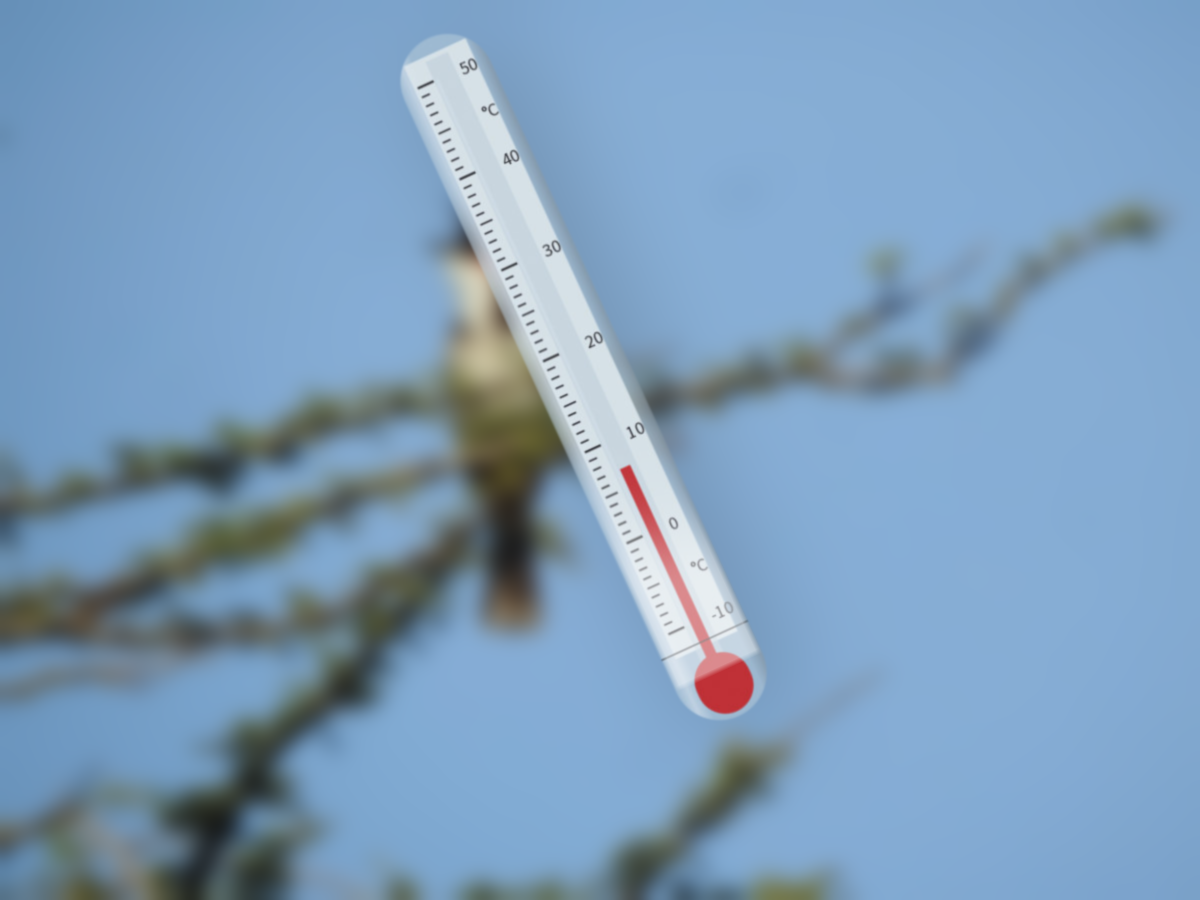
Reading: {"value": 7, "unit": "°C"}
